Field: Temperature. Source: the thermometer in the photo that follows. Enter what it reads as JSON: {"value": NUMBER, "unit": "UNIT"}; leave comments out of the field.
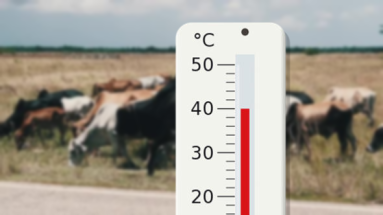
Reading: {"value": 40, "unit": "°C"}
